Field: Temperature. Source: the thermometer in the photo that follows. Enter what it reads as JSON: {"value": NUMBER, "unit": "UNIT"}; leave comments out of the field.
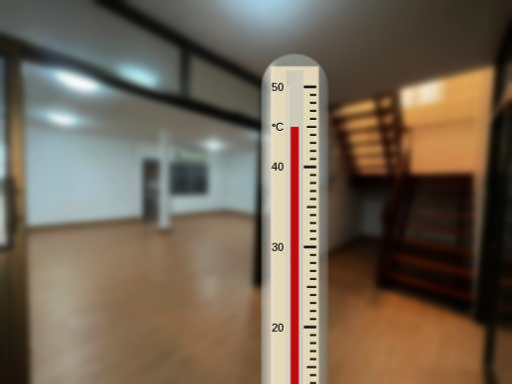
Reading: {"value": 45, "unit": "°C"}
